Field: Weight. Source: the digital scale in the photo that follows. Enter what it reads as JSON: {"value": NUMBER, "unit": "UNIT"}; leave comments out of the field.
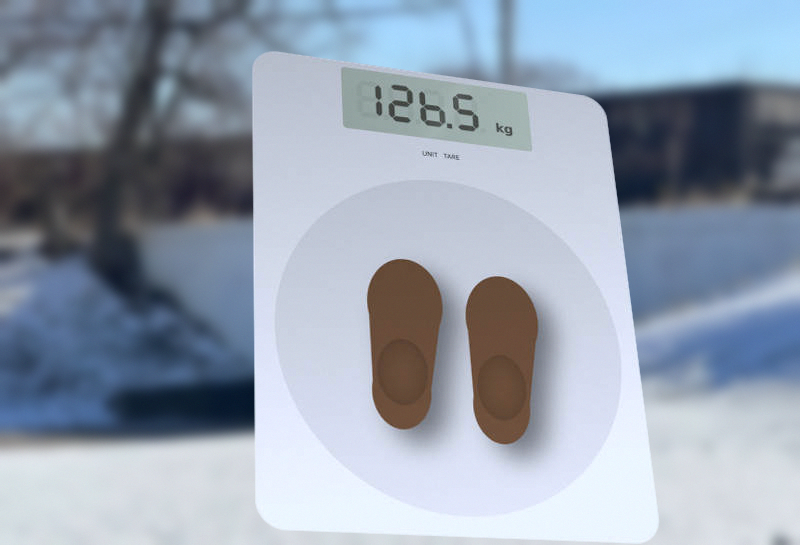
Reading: {"value": 126.5, "unit": "kg"}
